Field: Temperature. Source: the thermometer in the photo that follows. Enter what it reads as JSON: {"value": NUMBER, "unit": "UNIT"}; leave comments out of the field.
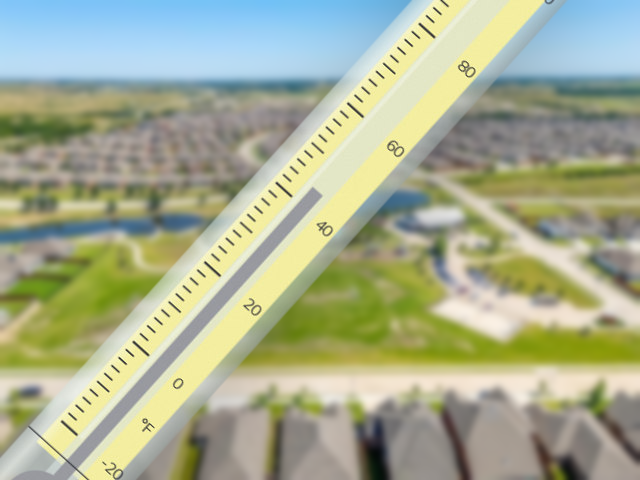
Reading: {"value": 44, "unit": "°F"}
